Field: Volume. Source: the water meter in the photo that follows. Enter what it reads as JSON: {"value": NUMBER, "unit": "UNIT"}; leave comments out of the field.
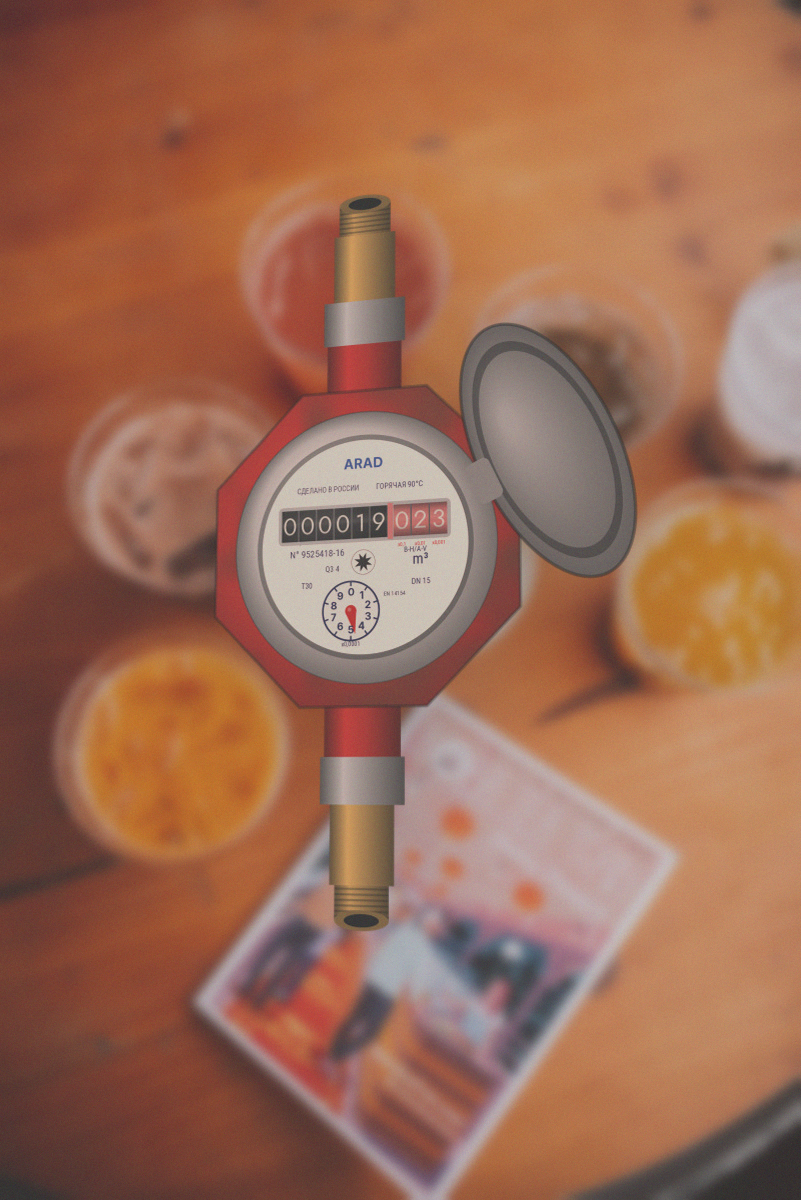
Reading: {"value": 19.0234, "unit": "m³"}
